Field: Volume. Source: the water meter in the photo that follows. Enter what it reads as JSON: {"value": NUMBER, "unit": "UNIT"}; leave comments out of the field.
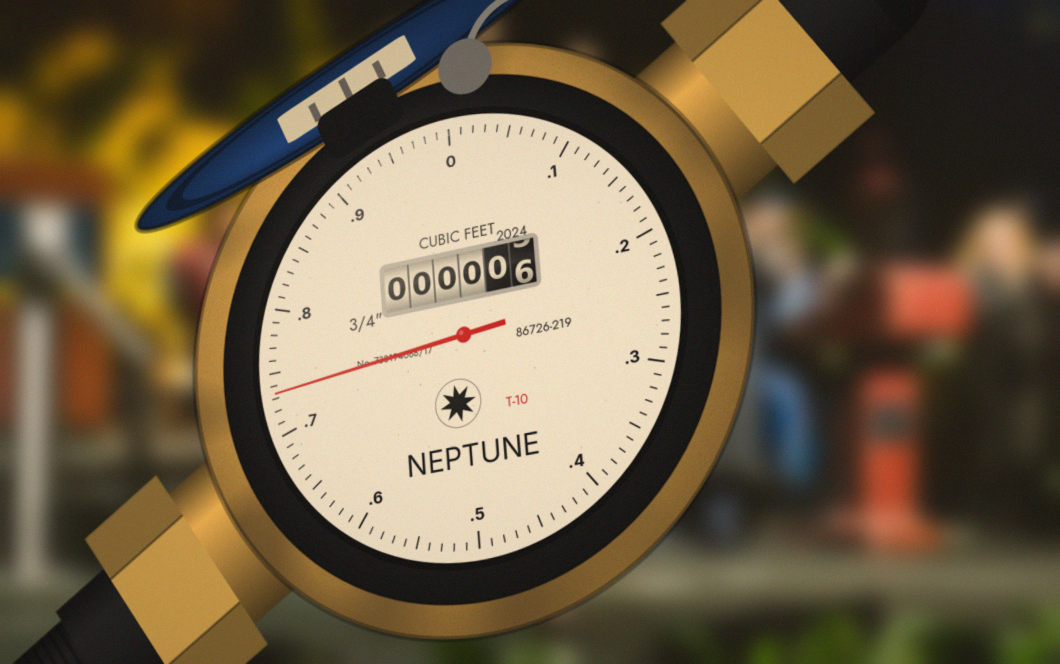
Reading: {"value": 5.73, "unit": "ft³"}
